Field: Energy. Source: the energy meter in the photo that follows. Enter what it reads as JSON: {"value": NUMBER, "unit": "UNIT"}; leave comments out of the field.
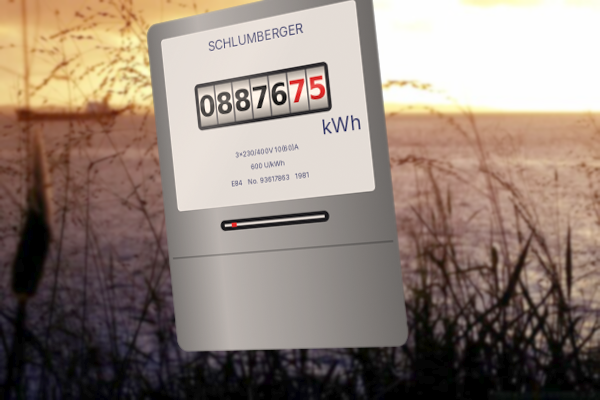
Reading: {"value": 8876.75, "unit": "kWh"}
